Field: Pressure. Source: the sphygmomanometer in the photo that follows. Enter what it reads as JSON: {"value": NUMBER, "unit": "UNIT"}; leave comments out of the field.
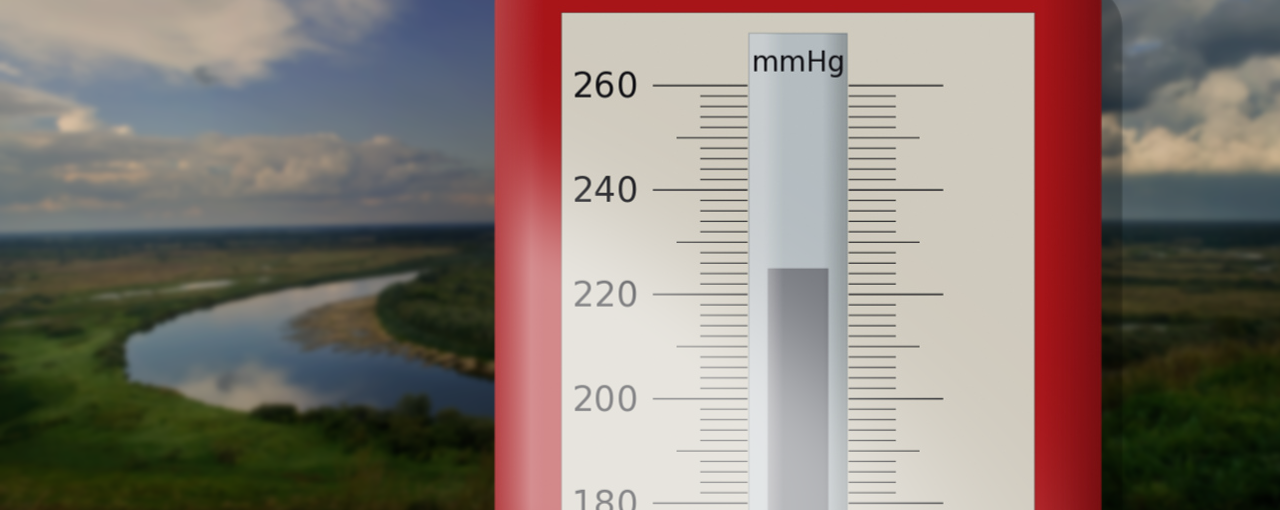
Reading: {"value": 225, "unit": "mmHg"}
